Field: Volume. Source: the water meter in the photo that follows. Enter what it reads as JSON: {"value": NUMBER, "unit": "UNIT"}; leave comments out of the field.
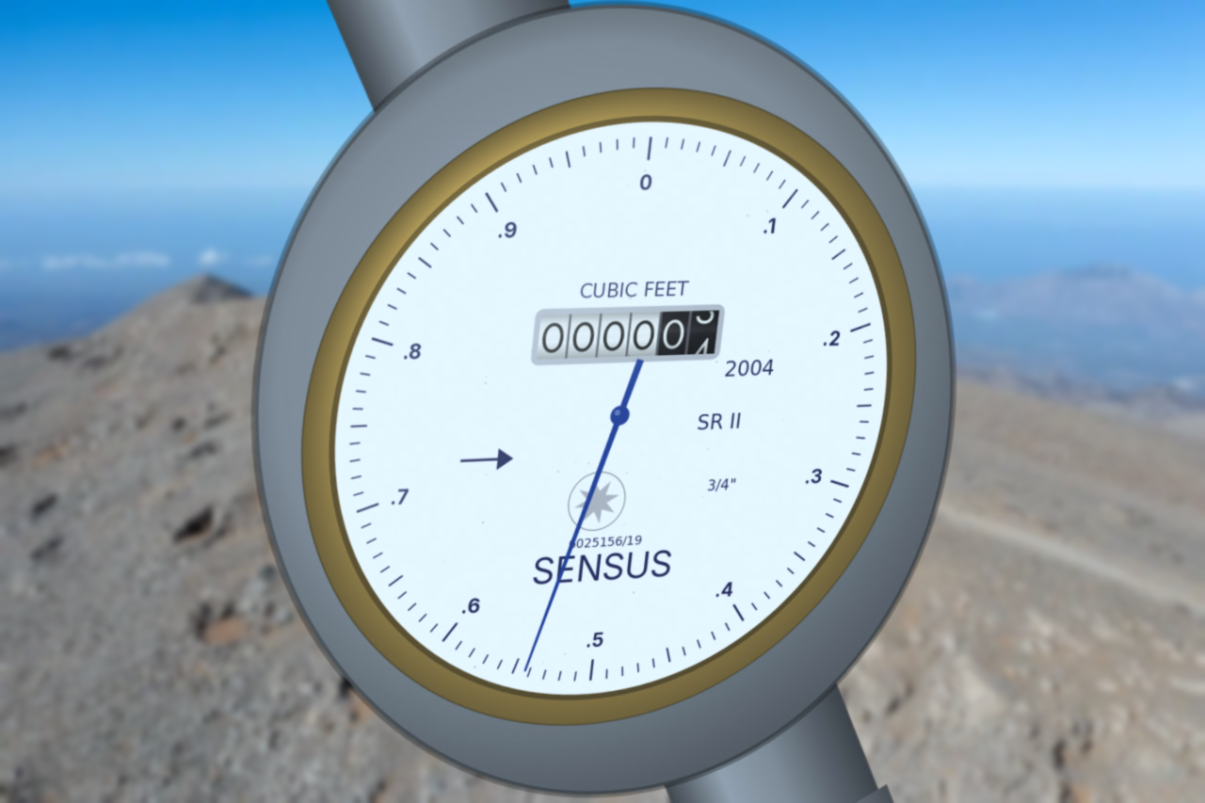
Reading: {"value": 3.54, "unit": "ft³"}
